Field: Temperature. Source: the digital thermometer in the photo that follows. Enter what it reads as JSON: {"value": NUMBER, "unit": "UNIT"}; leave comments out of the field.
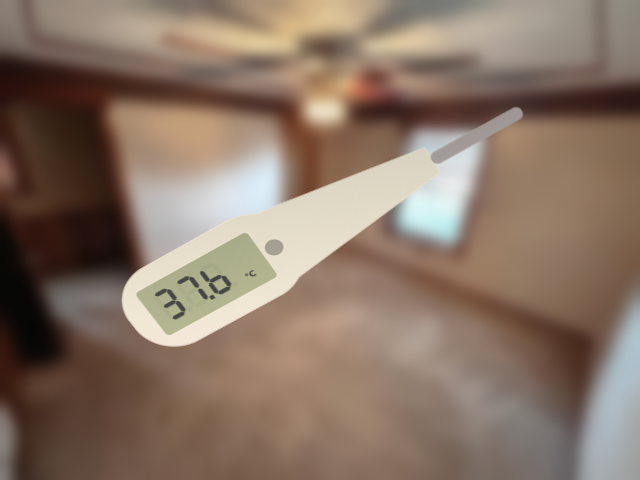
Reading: {"value": 37.6, "unit": "°C"}
